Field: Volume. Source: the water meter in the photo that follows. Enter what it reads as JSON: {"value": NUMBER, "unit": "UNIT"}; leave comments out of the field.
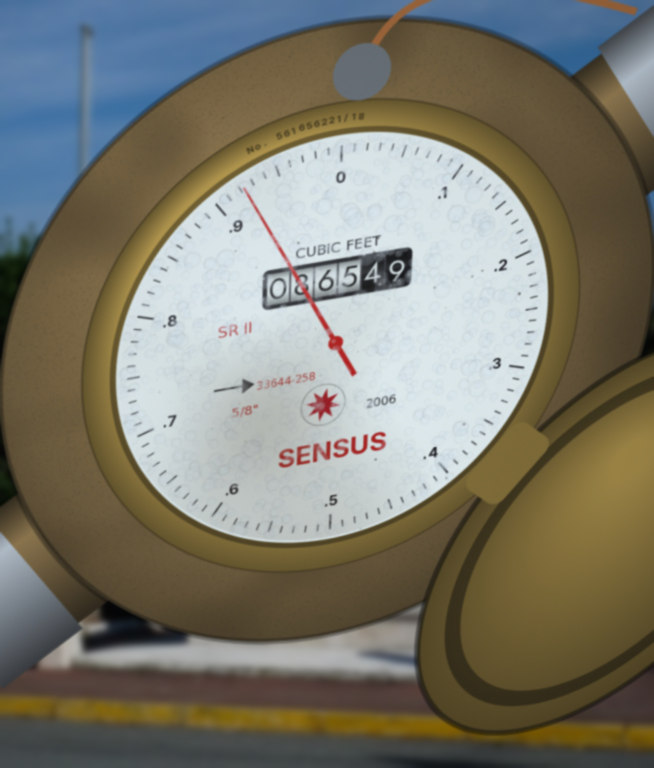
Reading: {"value": 86548.92, "unit": "ft³"}
